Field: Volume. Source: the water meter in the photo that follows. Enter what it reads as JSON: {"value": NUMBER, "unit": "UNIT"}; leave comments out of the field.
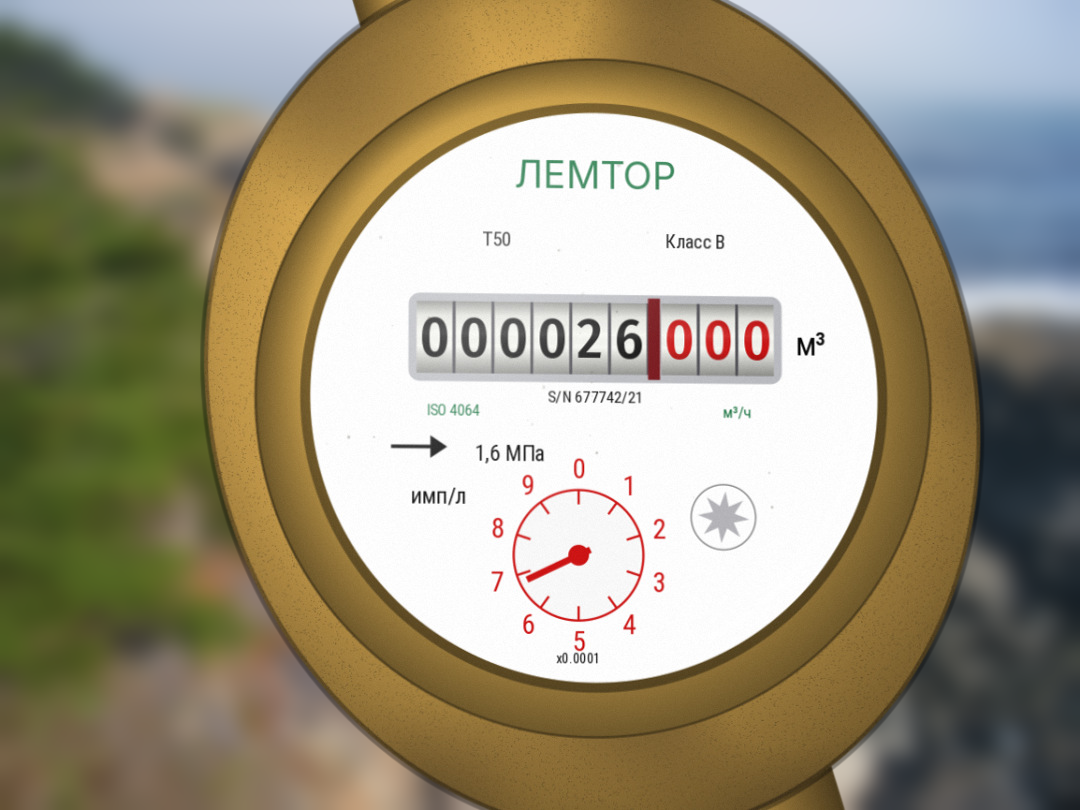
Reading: {"value": 26.0006, "unit": "m³"}
